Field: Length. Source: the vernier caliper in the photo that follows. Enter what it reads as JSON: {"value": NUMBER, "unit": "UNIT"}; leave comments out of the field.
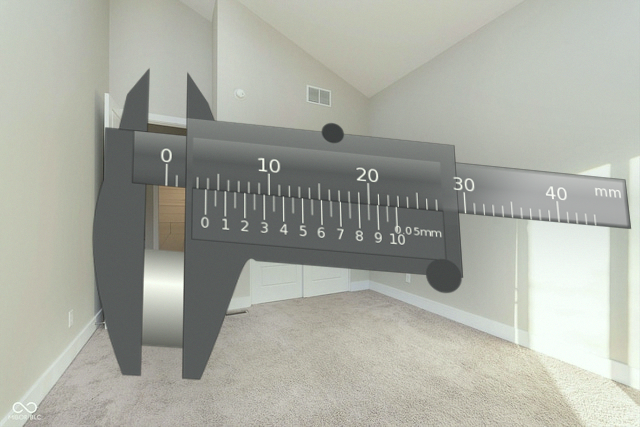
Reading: {"value": 3.8, "unit": "mm"}
